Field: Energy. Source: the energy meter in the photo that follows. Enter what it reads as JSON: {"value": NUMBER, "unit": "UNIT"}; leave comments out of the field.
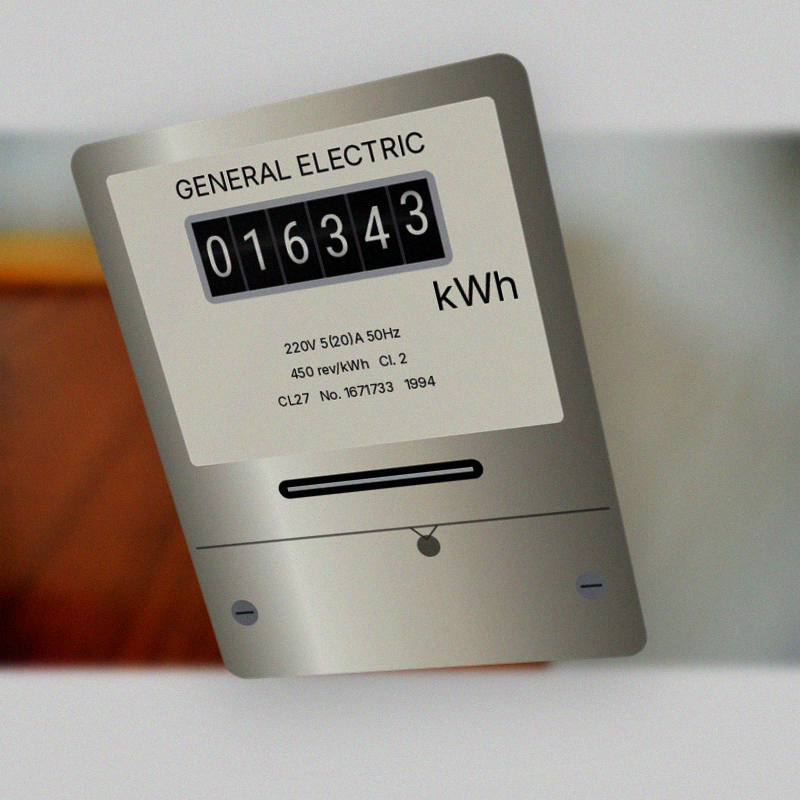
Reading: {"value": 16343, "unit": "kWh"}
